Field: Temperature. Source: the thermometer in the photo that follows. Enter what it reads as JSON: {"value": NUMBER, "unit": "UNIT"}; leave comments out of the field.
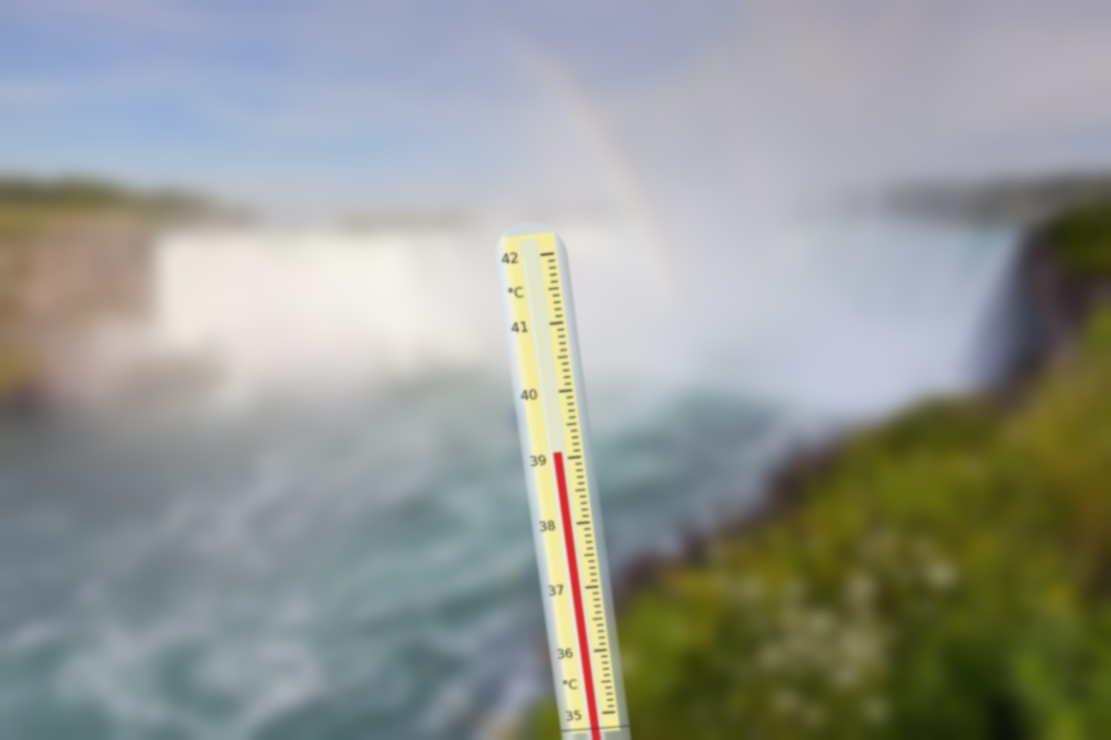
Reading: {"value": 39.1, "unit": "°C"}
